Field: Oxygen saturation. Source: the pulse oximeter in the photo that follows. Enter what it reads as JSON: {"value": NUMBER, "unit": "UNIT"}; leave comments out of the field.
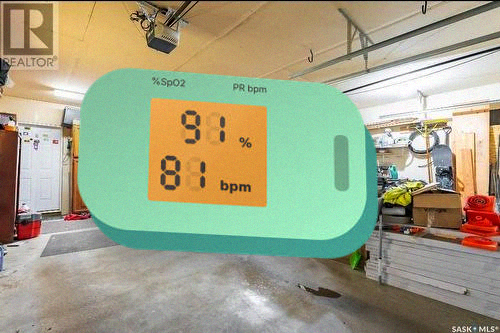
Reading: {"value": 91, "unit": "%"}
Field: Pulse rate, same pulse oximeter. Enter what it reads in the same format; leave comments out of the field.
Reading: {"value": 81, "unit": "bpm"}
